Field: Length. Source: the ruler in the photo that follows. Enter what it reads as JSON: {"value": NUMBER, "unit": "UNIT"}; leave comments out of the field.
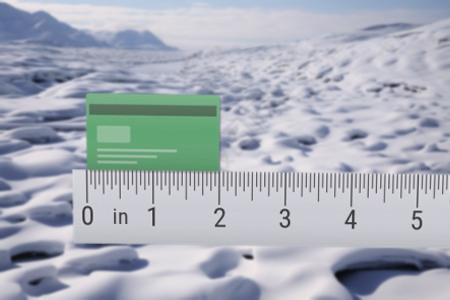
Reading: {"value": 2, "unit": "in"}
